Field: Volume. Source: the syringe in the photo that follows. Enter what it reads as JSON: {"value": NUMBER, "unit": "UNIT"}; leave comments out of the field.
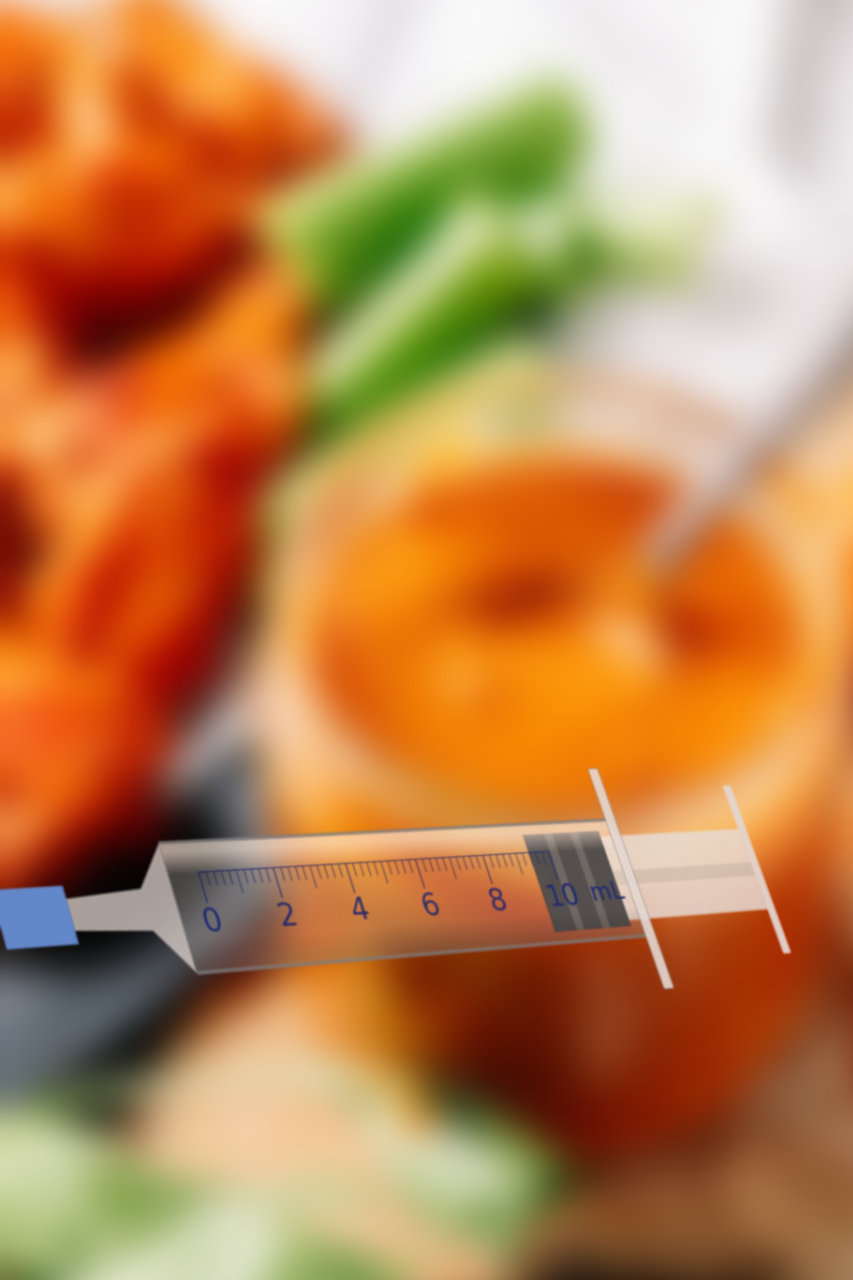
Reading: {"value": 9.4, "unit": "mL"}
